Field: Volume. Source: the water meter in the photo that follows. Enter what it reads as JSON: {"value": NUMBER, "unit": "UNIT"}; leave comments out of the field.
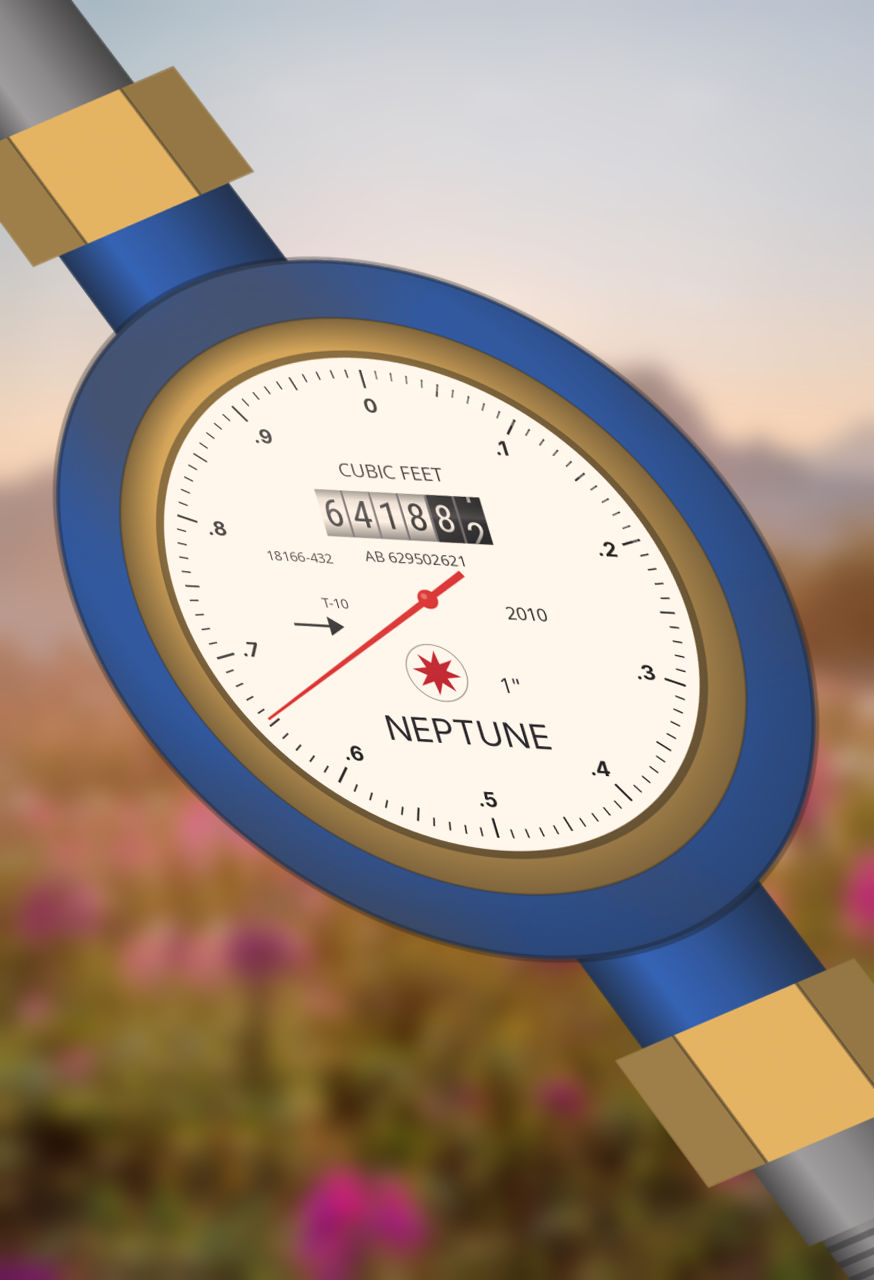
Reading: {"value": 641881.65, "unit": "ft³"}
